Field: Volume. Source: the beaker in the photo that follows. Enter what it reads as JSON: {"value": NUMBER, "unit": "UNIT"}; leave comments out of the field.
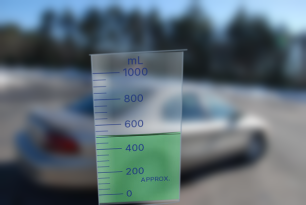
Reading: {"value": 500, "unit": "mL"}
